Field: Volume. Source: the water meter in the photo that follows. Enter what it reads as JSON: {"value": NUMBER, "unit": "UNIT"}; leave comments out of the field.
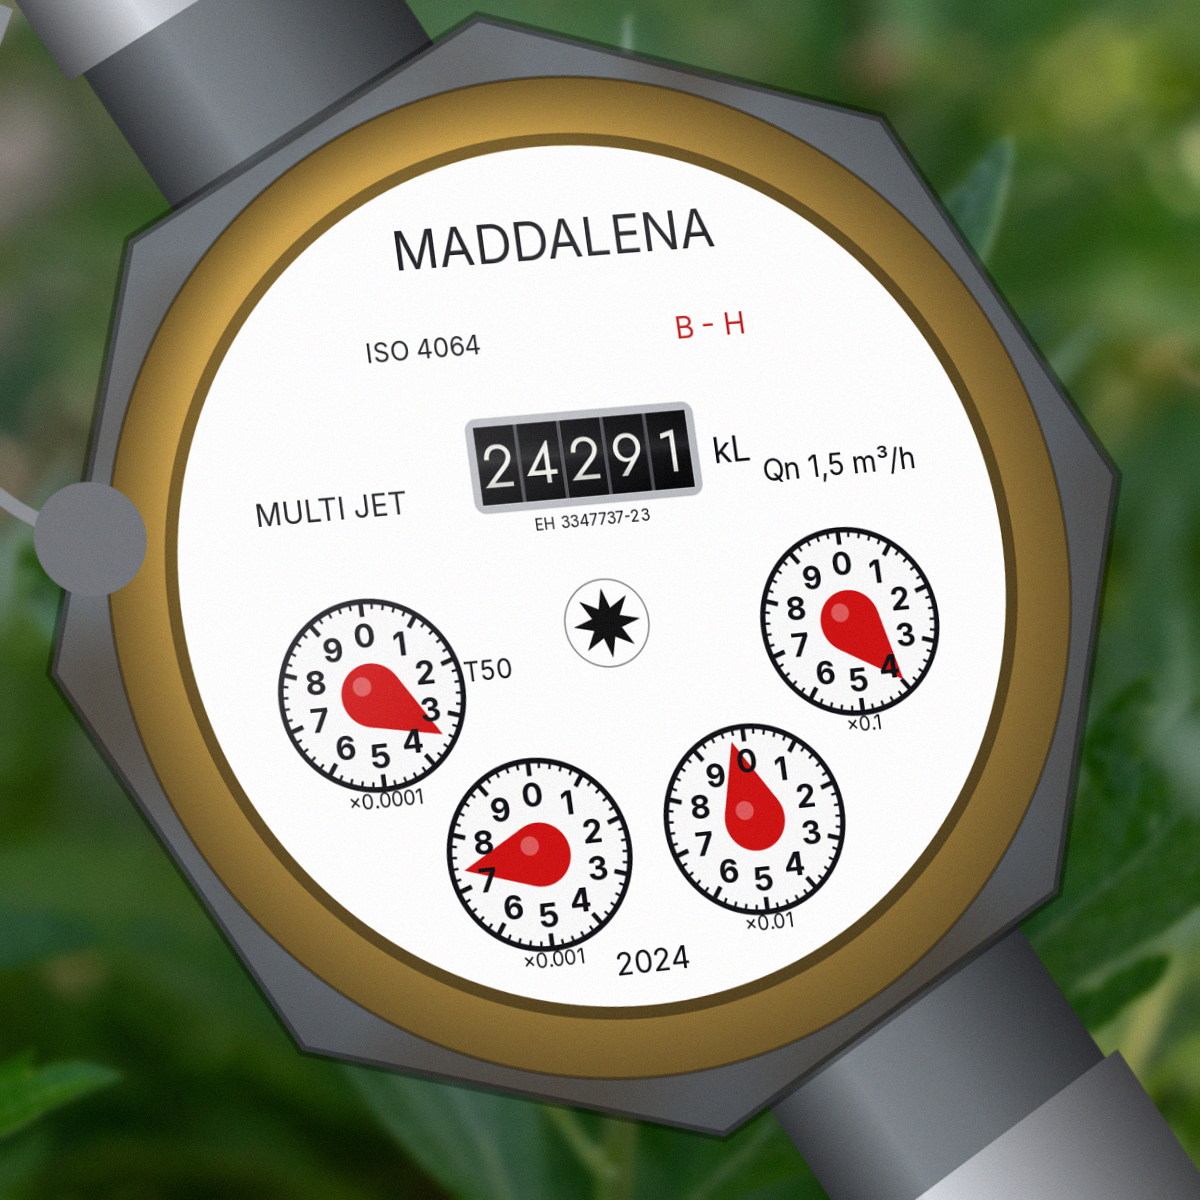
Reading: {"value": 24291.3973, "unit": "kL"}
